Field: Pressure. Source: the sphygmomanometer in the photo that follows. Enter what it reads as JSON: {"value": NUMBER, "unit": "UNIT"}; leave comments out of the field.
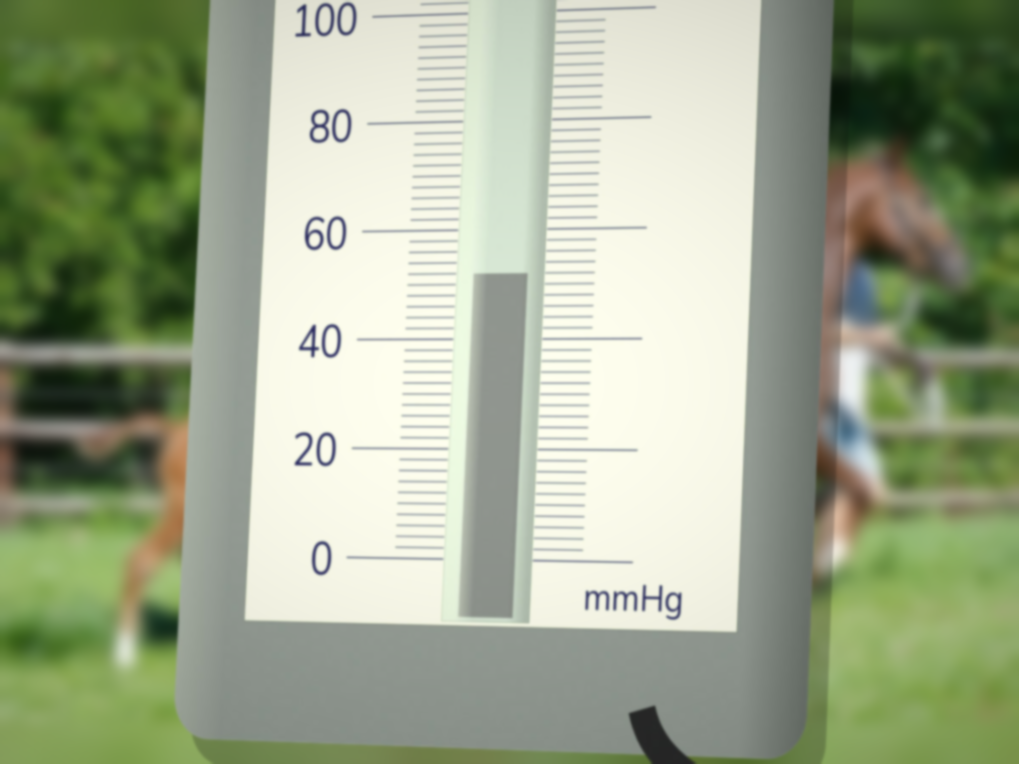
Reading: {"value": 52, "unit": "mmHg"}
